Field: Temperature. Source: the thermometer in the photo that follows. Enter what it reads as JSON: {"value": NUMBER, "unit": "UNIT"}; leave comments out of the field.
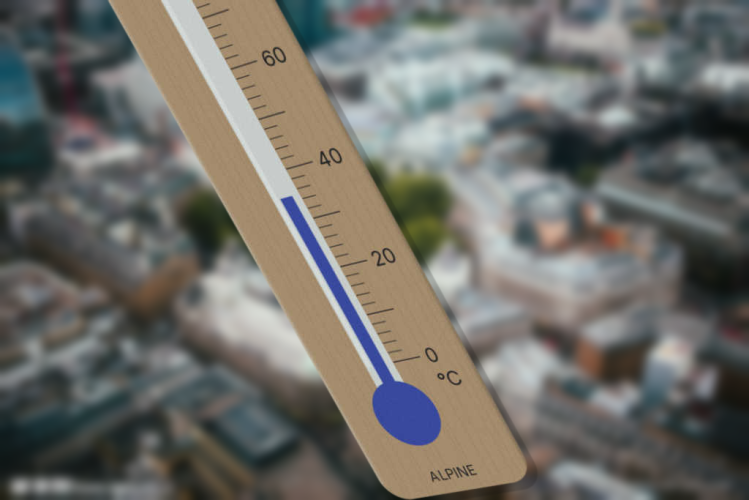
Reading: {"value": 35, "unit": "°C"}
